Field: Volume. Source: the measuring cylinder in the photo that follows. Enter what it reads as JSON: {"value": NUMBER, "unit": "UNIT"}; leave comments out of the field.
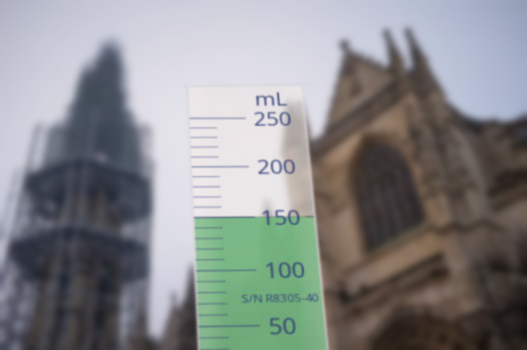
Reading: {"value": 150, "unit": "mL"}
